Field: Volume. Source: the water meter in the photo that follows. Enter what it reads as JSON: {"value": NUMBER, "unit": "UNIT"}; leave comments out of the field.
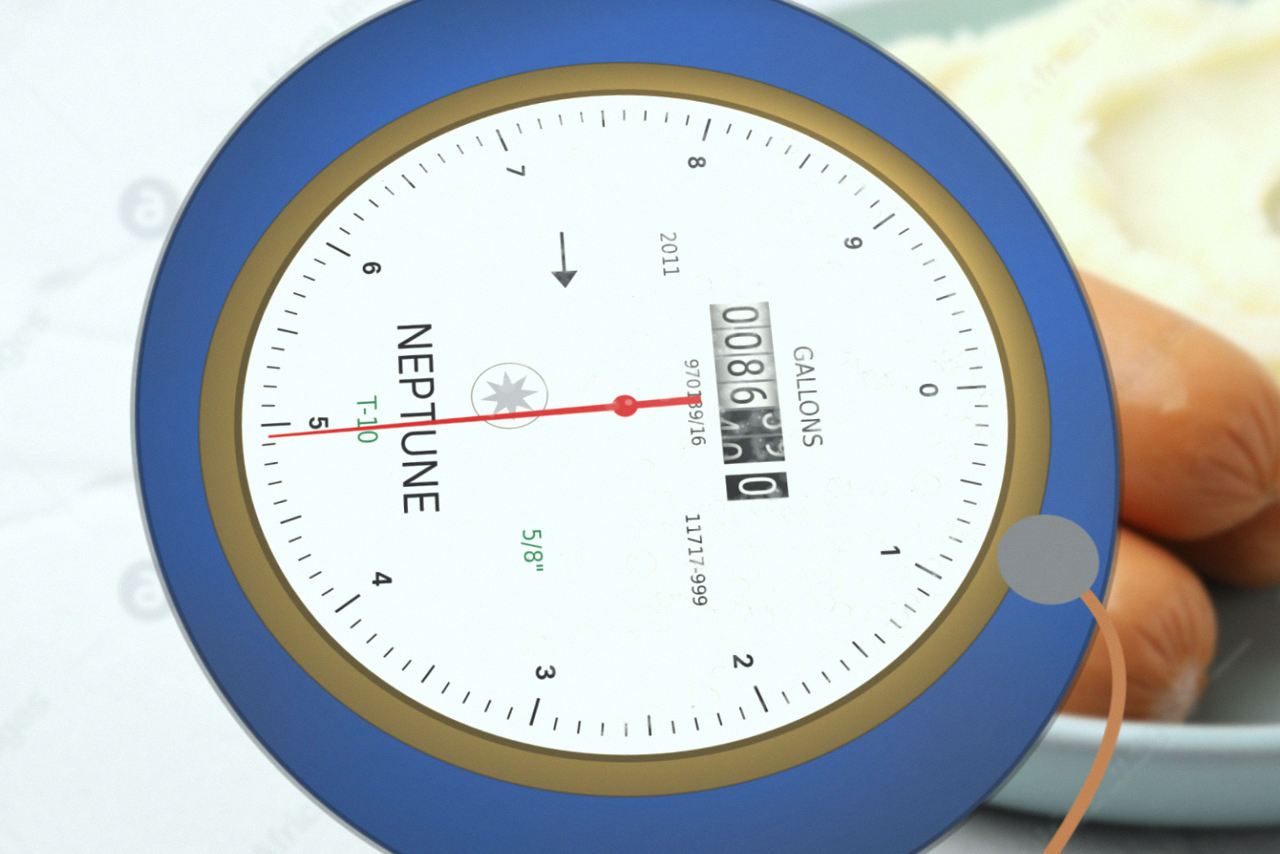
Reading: {"value": 86394.9, "unit": "gal"}
